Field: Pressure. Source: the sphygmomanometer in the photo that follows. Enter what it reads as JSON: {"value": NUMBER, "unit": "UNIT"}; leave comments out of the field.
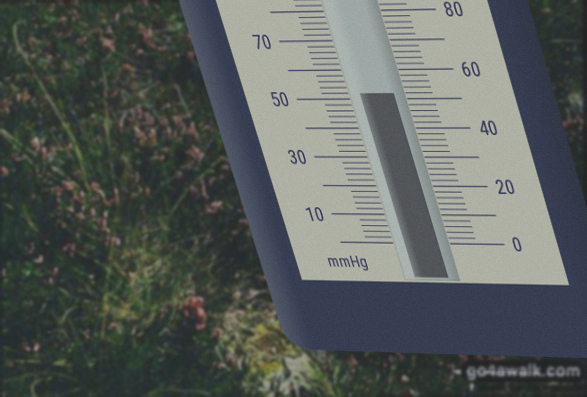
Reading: {"value": 52, "unit": "mmHg"}
